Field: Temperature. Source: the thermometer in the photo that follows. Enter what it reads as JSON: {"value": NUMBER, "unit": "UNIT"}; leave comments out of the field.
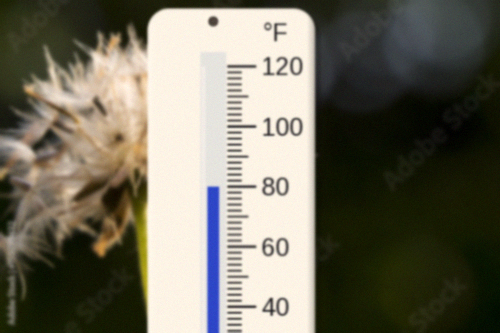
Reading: {"value": 80, "unit": "°F"}
